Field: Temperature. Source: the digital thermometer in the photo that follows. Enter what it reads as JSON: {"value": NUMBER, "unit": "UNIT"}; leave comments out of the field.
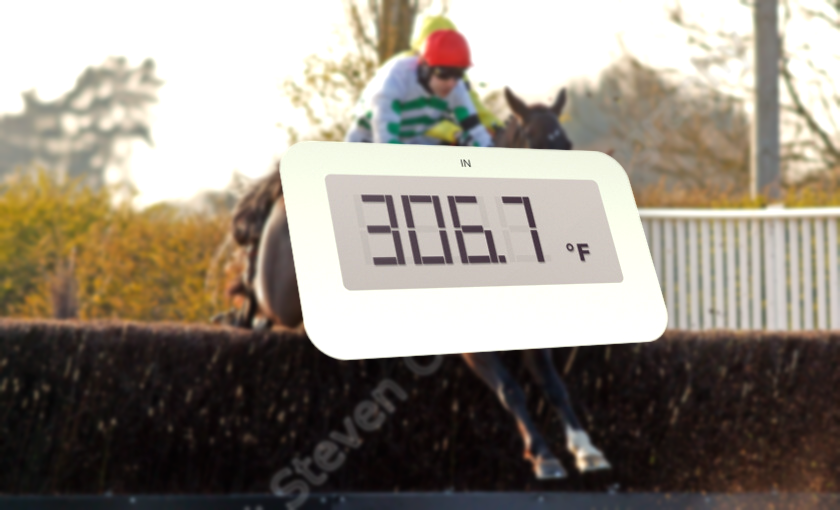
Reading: {"value": 306.7, "unit": "°F"}
